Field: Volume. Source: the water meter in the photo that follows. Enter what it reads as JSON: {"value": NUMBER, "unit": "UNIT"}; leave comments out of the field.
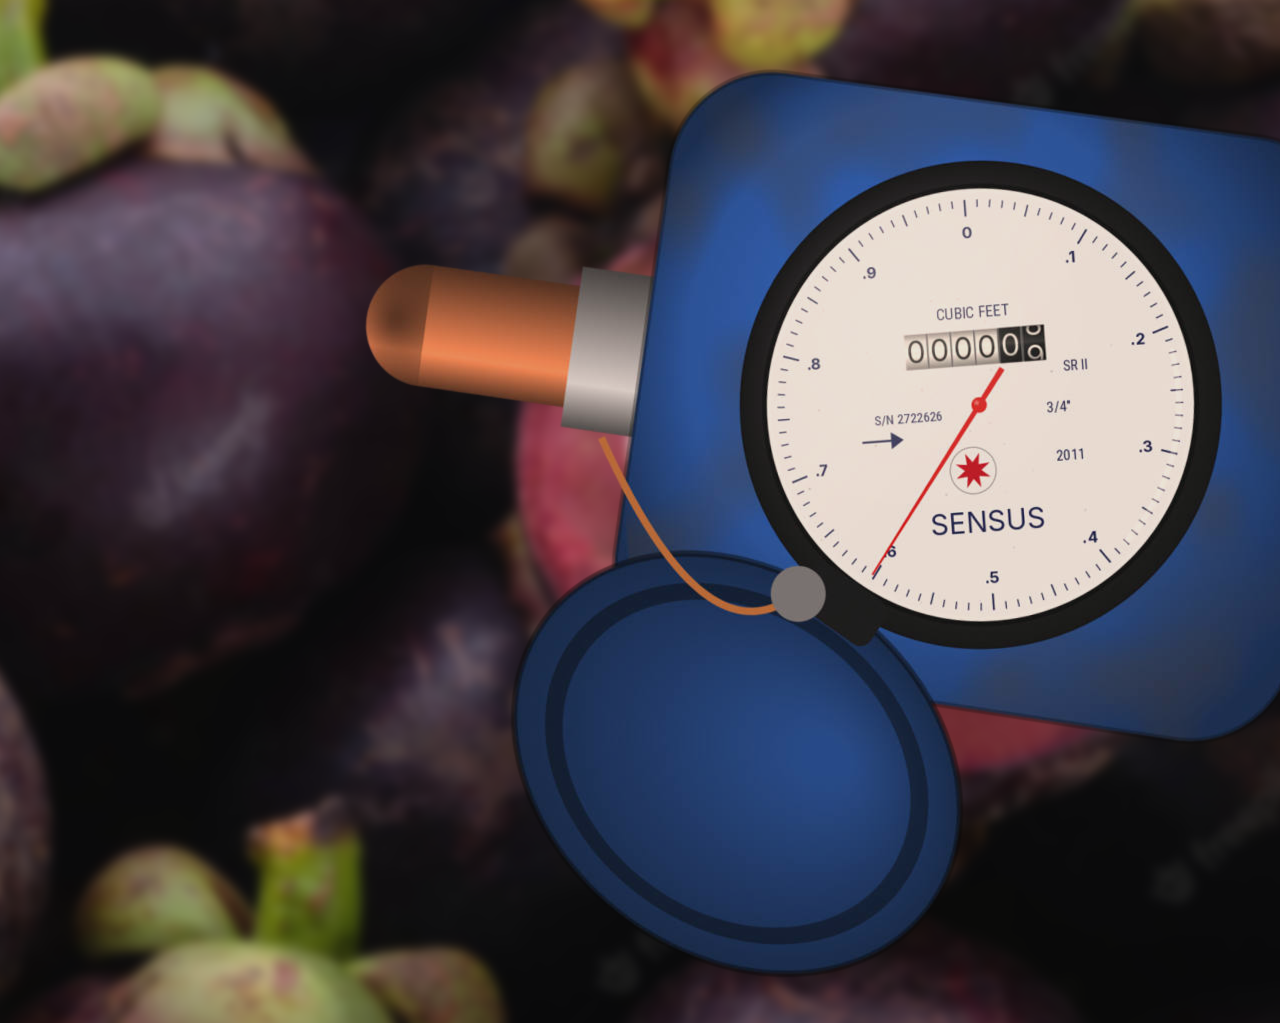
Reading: {"value": 8.60, "unit": "ft³"}
